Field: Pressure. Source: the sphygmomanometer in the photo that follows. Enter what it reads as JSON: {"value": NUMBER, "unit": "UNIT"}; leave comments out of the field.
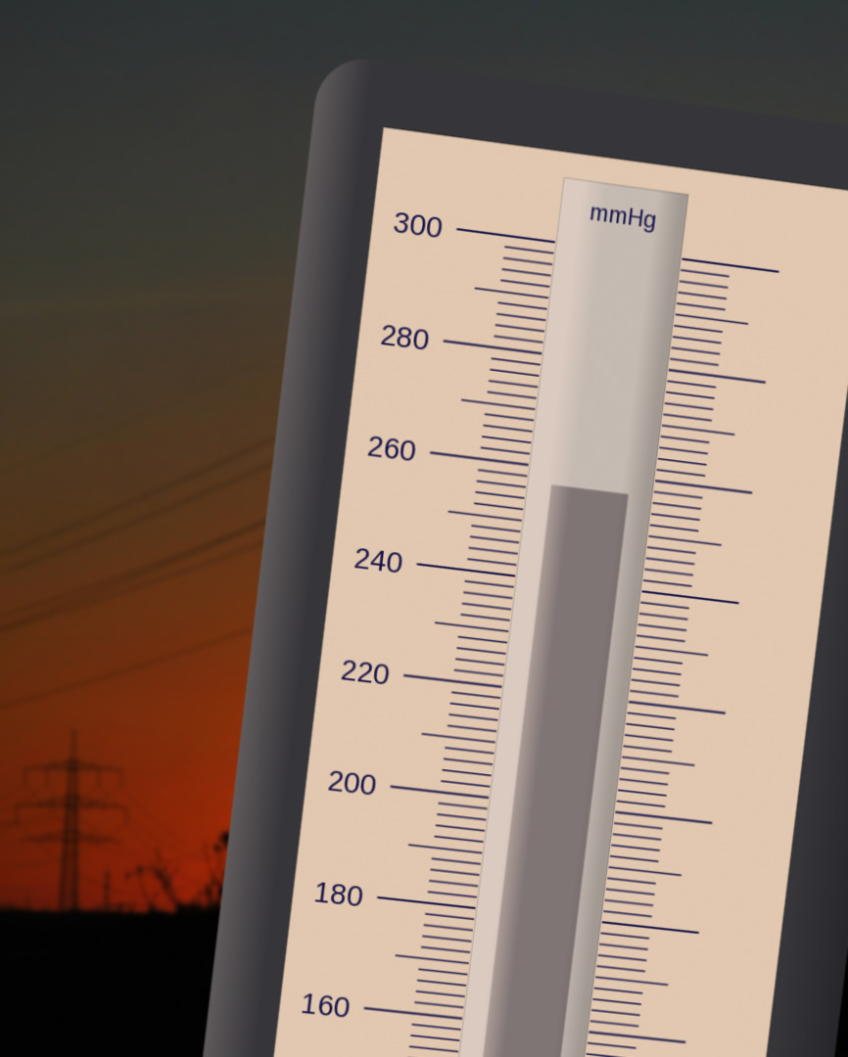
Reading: {"value": 257, "unit": "mmHg"}
